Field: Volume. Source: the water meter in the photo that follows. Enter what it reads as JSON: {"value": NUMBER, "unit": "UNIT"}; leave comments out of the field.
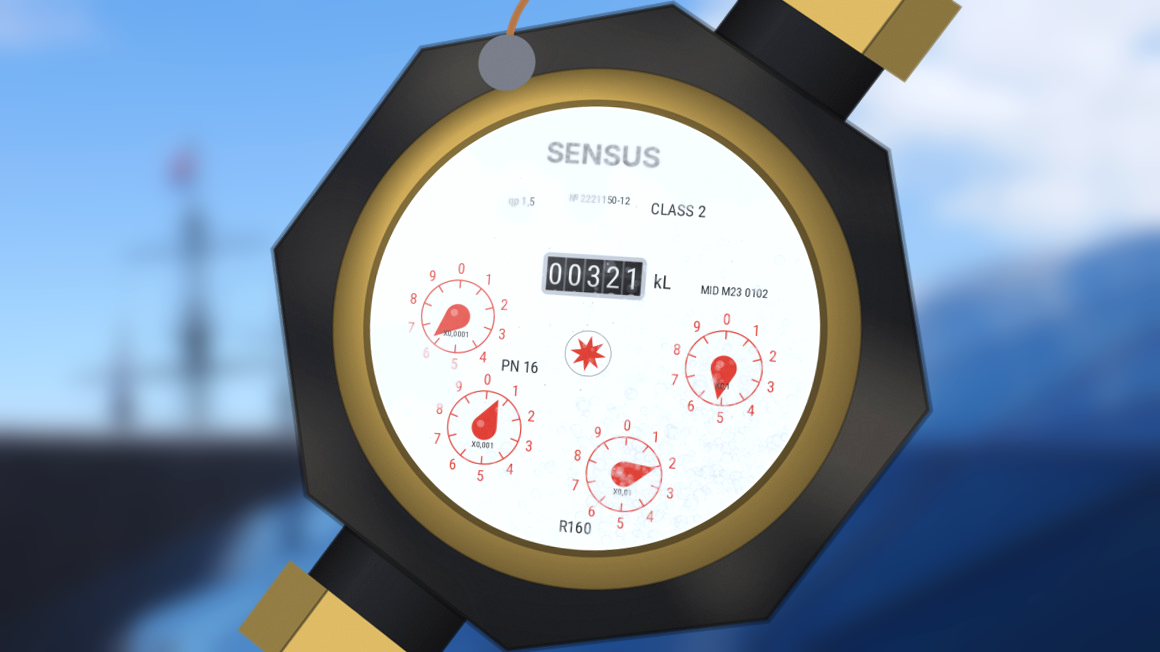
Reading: {"value": 321.5206, "unit": "kL"}
